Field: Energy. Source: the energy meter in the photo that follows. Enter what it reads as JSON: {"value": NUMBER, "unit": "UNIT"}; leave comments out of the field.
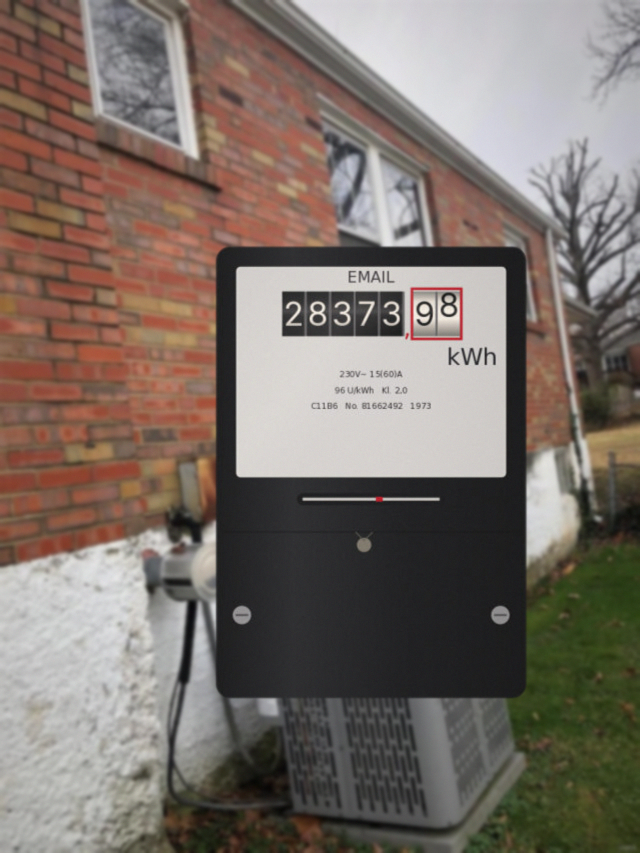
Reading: {"value": 28373.98, "unit": "kWh"}
